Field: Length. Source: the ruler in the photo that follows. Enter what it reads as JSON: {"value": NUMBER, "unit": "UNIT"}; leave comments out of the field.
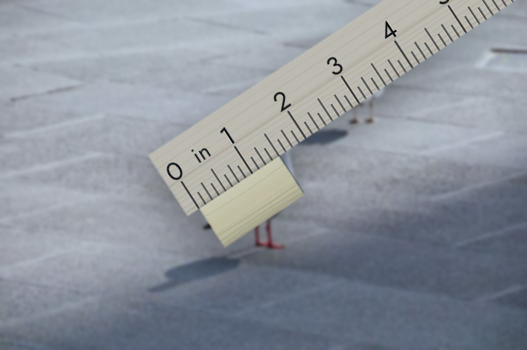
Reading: {"value": 1.5, "unit": "in"}
